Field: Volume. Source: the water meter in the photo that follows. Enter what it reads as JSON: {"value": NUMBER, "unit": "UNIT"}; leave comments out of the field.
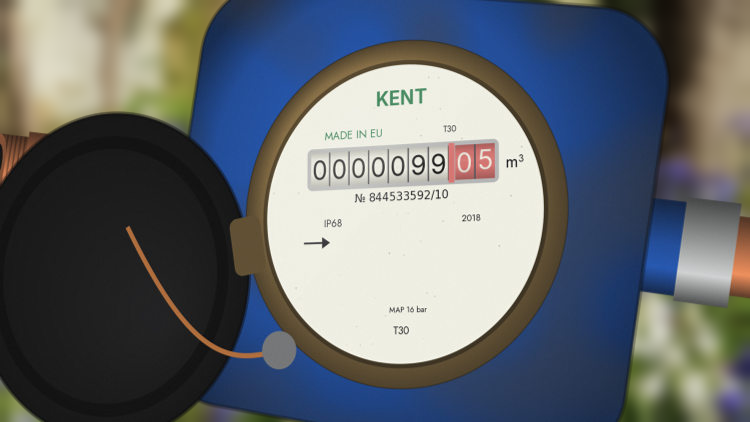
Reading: {"value": 99.05, "unit": "m³"}
